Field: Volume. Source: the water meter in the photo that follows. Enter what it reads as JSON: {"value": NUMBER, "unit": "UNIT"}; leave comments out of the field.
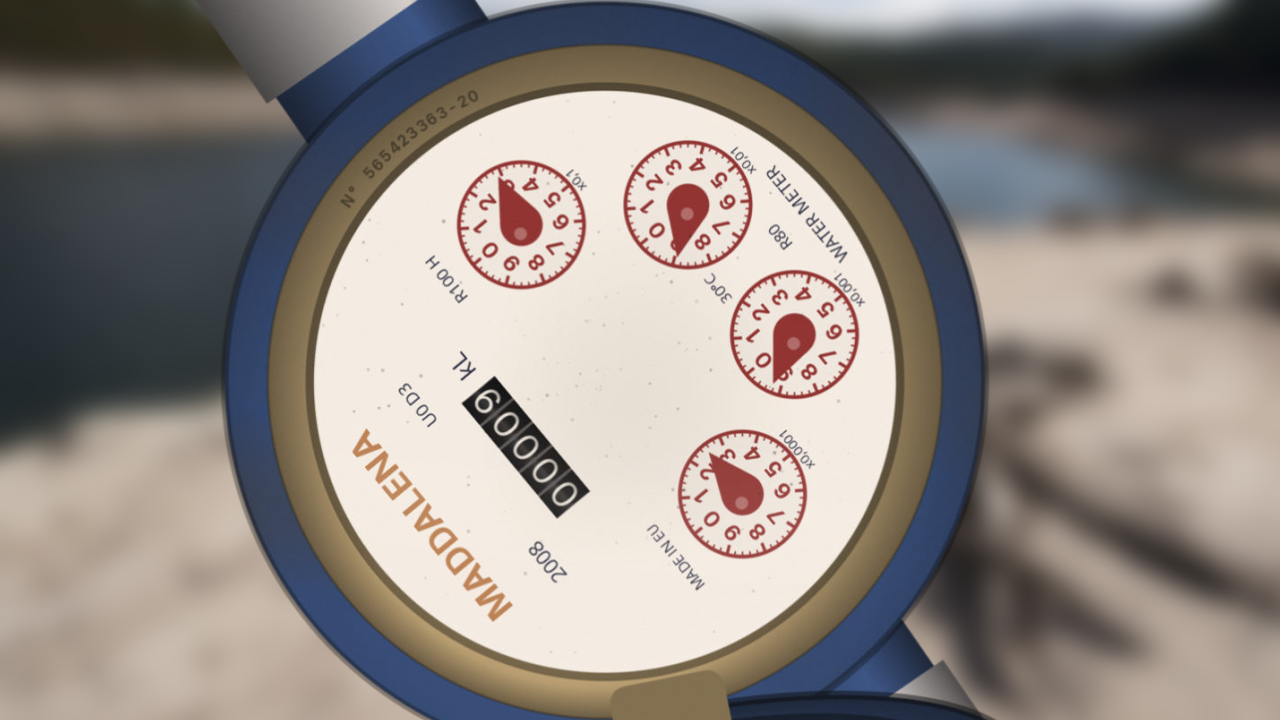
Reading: {"value": 9.2892, "unit": "kL"}
